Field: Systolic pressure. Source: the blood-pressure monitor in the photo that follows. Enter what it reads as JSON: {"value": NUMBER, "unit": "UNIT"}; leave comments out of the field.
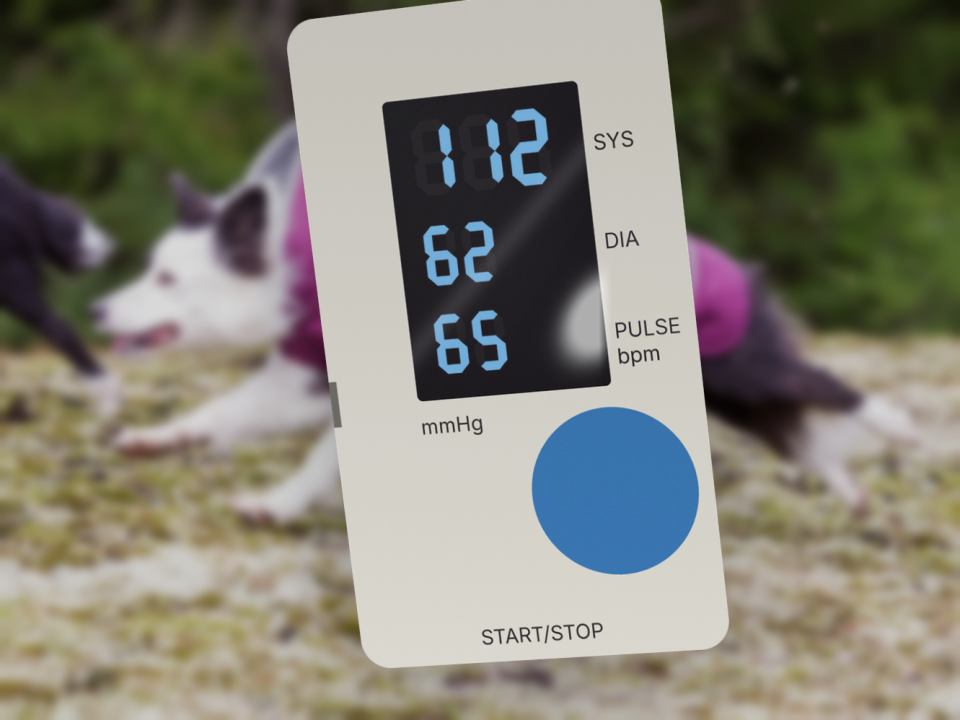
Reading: {"value": 112, "unit": "mmHg"}
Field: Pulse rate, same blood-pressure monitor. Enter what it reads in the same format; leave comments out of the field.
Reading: {"value": 65, "unit": "bpm"}
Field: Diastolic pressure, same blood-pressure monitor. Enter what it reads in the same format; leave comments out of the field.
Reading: {"value": 62, "unit": "mmHg"}
